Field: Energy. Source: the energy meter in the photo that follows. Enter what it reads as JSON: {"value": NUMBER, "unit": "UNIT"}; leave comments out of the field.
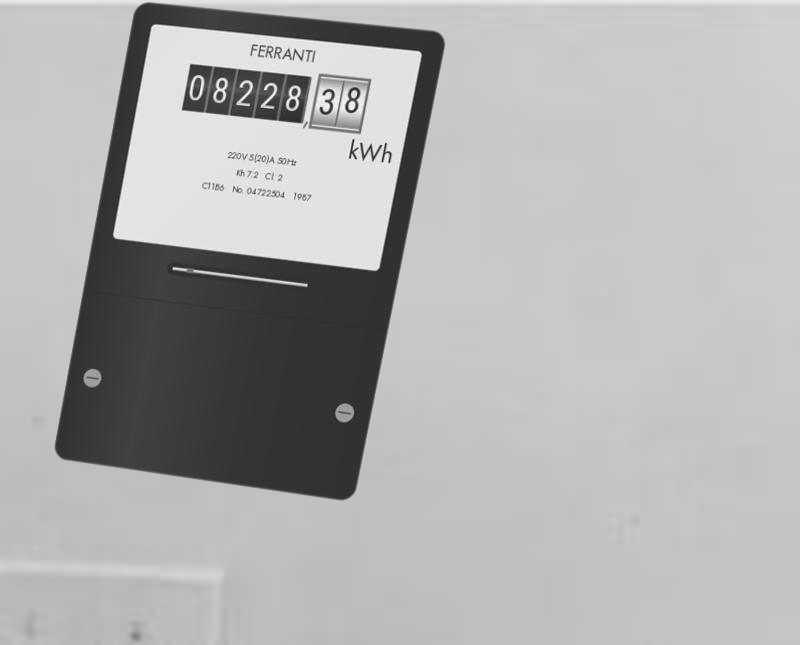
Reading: {"value": 8228.38, "unit": "kWh"}
